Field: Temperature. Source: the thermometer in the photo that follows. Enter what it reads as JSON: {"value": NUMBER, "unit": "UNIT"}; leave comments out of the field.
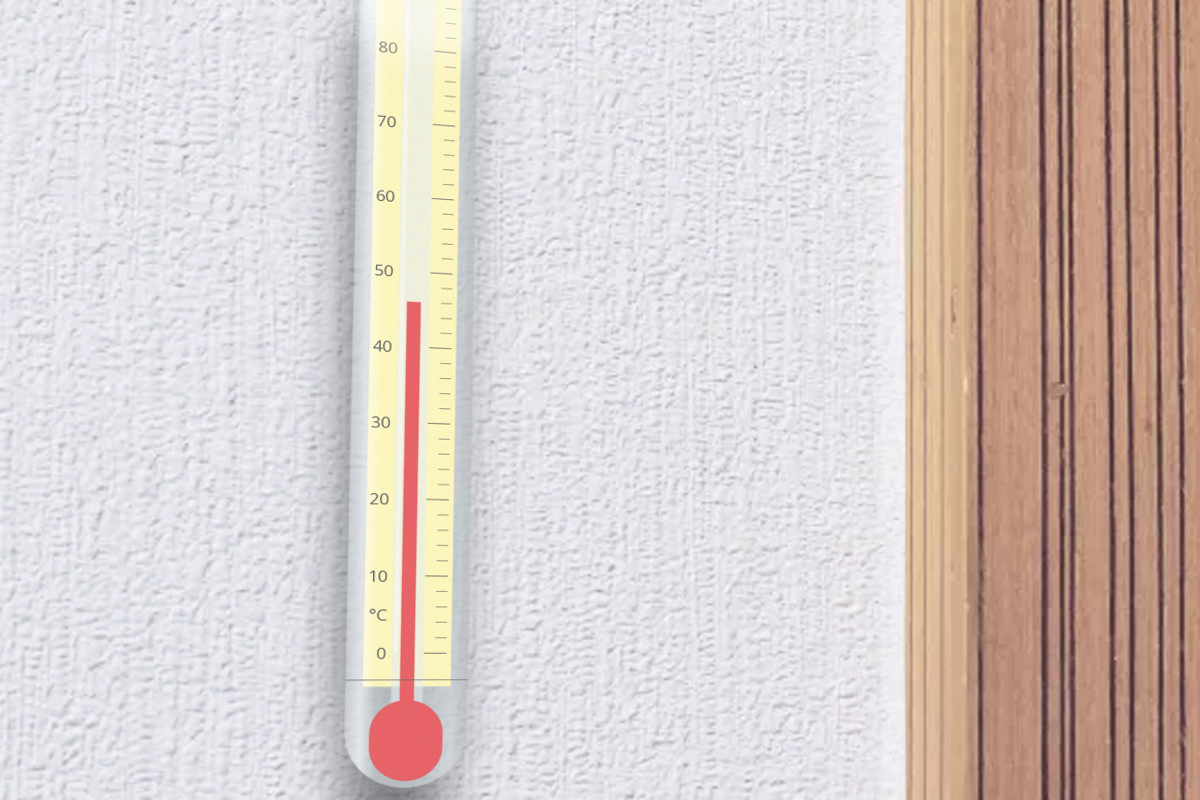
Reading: {"value": 46, "unit": "°C"}
